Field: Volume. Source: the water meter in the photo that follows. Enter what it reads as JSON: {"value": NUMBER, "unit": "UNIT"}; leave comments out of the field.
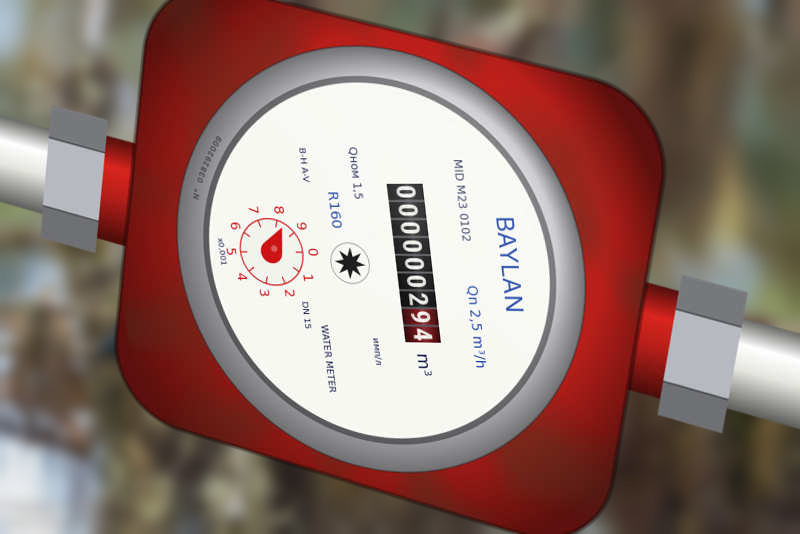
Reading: {"value": 2.948, "unit": "m³"}
